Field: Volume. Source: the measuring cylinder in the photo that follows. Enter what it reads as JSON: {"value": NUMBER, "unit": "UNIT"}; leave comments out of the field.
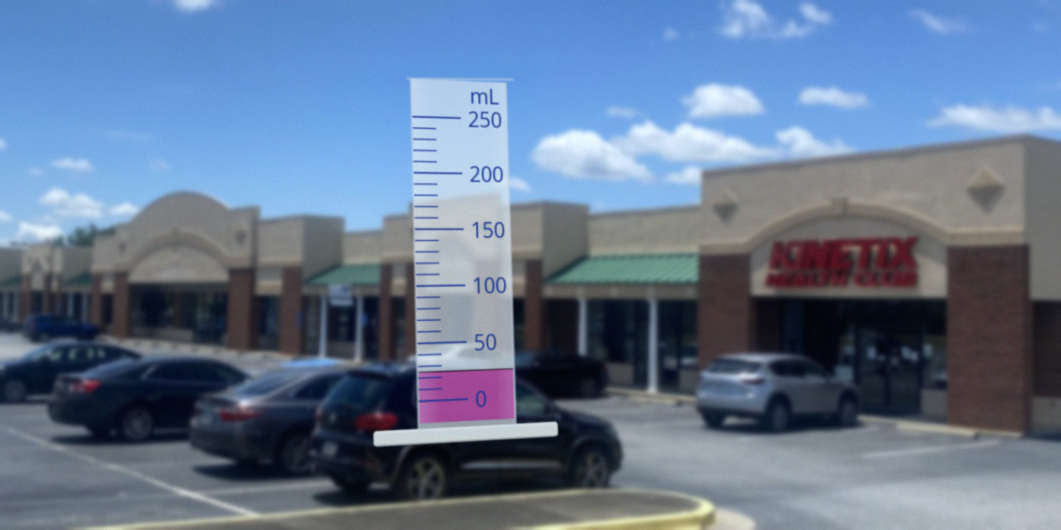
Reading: {"value": 25, "unit": "mL"}
